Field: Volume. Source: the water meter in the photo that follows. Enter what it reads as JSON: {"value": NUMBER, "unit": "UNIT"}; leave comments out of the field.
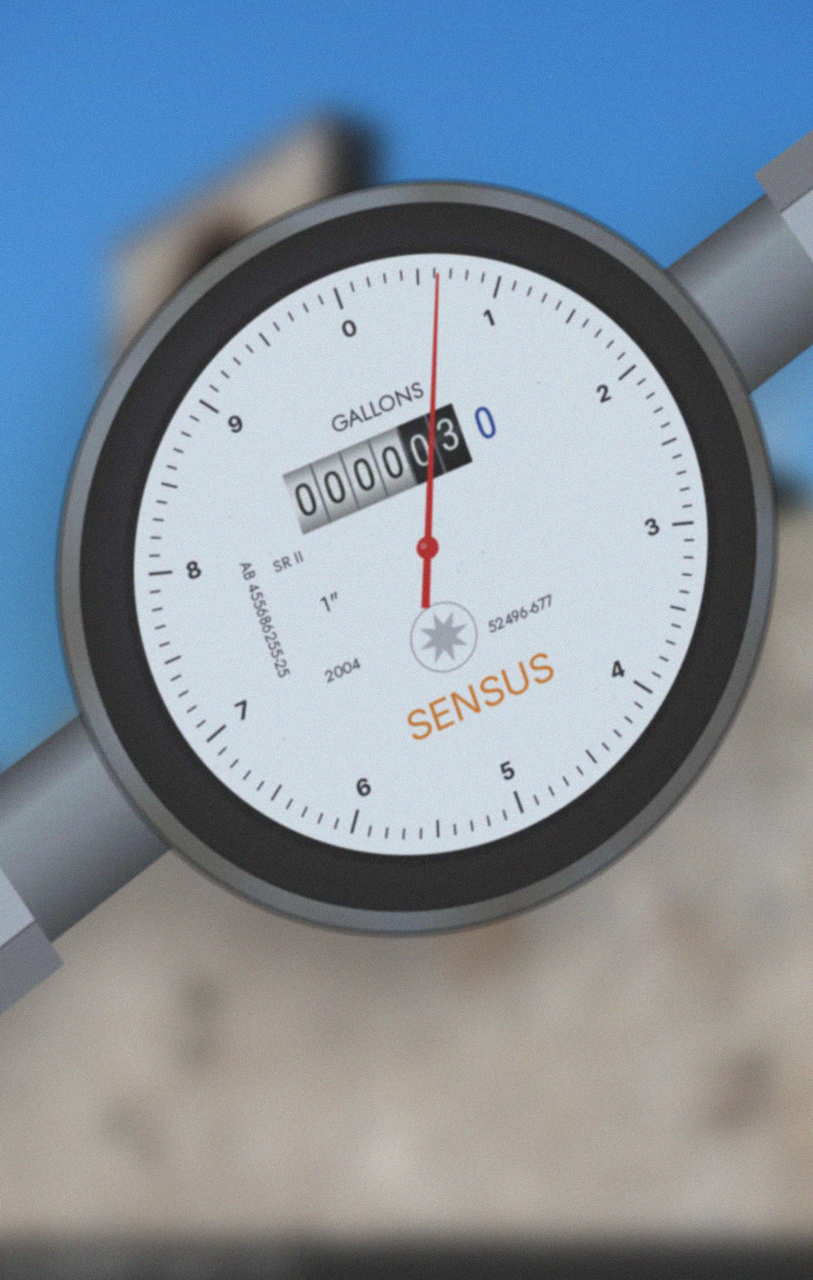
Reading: {"value": 30.6, "unit": "gal"}
